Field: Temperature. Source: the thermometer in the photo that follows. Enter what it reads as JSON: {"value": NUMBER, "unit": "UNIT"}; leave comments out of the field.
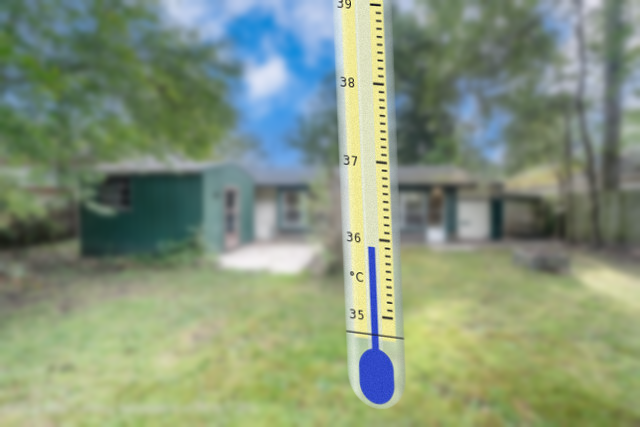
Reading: {"value": 35.9, "unit": "°C"}
